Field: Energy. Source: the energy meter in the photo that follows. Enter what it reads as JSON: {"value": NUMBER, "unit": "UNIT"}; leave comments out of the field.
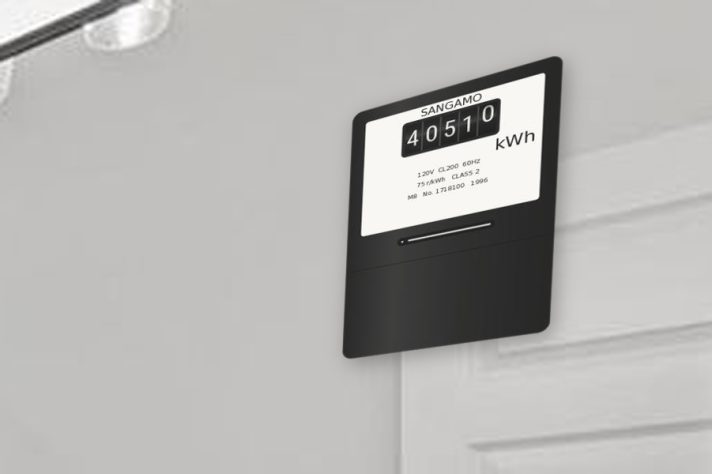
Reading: {"value": 40510, "unit": "kWh"}
